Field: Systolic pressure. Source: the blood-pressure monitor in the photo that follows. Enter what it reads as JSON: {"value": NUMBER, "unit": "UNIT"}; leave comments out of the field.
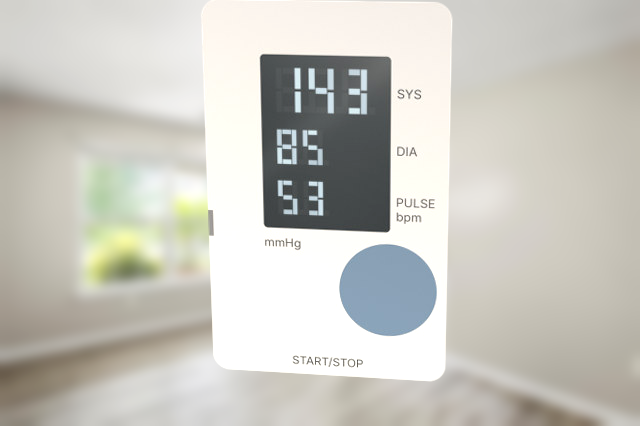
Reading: {"value": 143, "unit": "mmHg"}
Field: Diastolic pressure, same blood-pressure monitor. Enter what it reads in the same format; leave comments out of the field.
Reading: {"value": 85, "unit": "mmHg"}
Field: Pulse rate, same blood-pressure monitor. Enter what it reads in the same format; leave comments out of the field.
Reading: {"value": 53, "unit": "bpm"}
